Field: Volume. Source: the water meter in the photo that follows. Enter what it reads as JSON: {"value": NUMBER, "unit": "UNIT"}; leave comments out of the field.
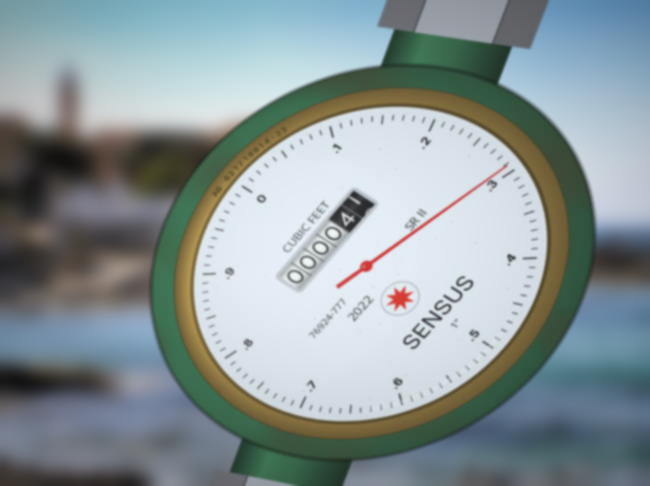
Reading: {"value": 41.29, "unit": "ft³"}
